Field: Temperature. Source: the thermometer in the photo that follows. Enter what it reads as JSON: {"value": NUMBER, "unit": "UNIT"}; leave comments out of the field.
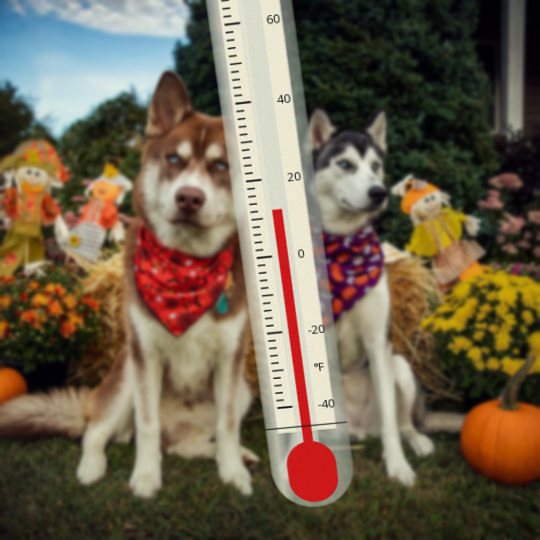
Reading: {"value": 12, "unit": "°F"}
